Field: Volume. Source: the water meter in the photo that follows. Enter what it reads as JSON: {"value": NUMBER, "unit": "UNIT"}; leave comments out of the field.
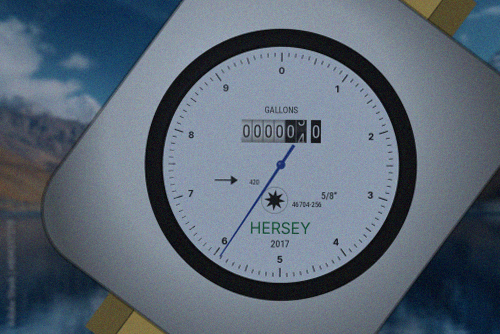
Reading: {"value": 35.9, "unit": "gal"}
